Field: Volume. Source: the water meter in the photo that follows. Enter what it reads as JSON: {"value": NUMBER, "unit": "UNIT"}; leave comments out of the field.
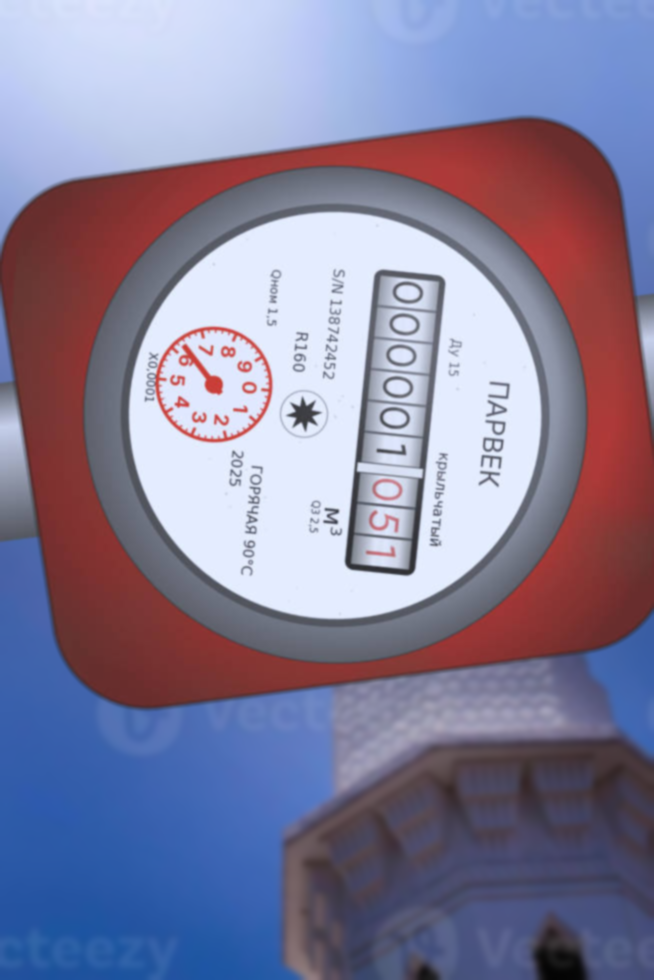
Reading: {"value": 1.0516, "unit": "m³"}
